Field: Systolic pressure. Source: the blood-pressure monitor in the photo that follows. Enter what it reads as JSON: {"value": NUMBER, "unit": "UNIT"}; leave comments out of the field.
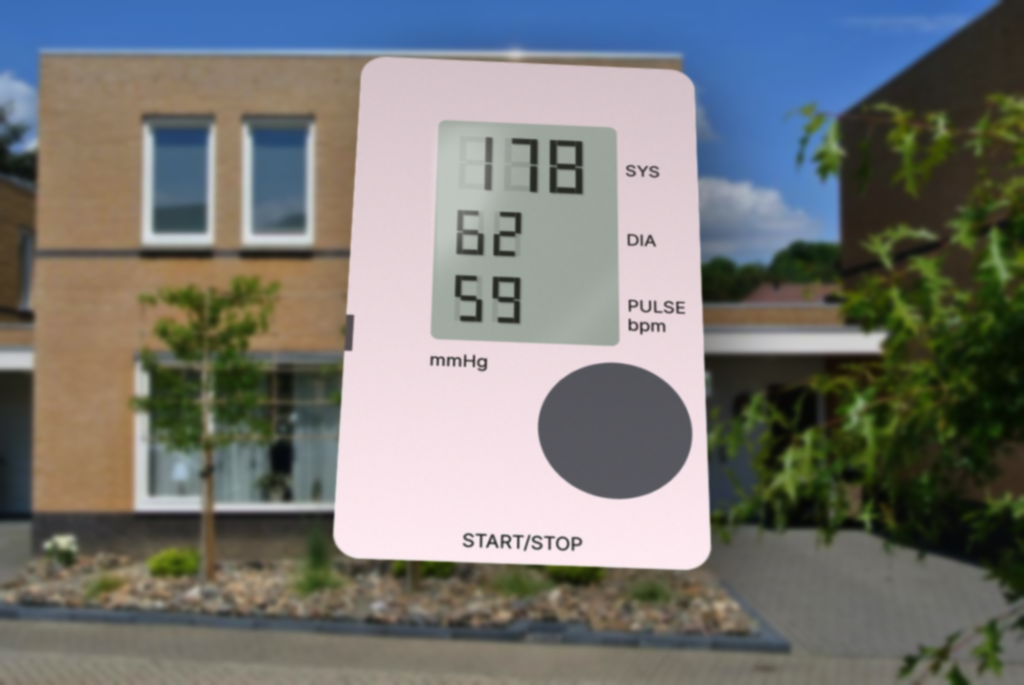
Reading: {"value": 178, "unit": "mmHg"}
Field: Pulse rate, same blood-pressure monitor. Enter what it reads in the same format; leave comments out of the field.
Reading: {"value": 59, "unit": "bpm"}
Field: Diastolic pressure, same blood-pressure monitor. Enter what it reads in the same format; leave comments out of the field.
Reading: {"value": 62, "unit": "mmHg"}
